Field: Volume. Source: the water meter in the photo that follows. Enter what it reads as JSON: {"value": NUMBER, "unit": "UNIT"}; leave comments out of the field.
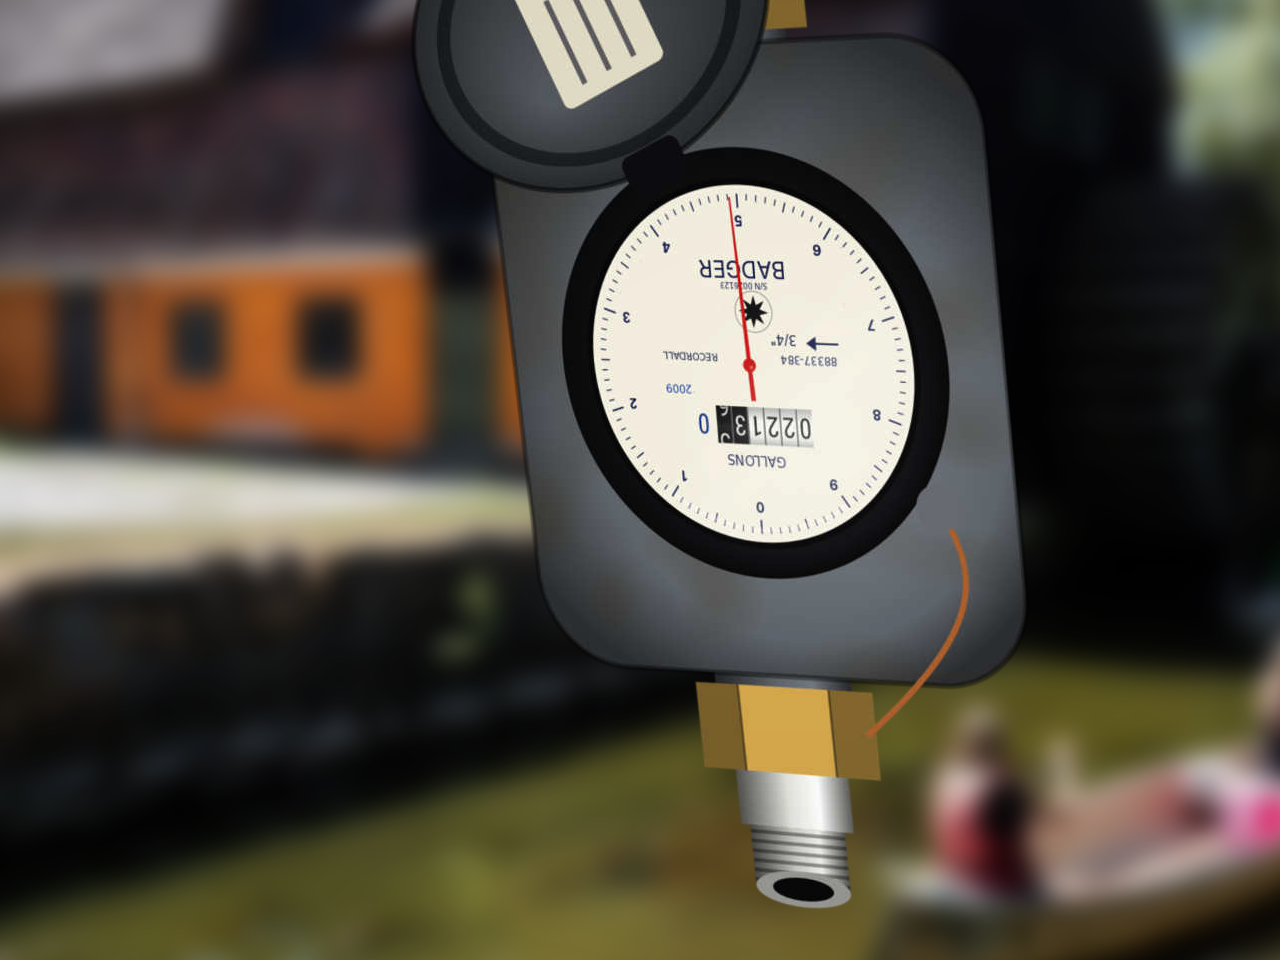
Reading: {"value": 221354.9, "unit": "gal"}
